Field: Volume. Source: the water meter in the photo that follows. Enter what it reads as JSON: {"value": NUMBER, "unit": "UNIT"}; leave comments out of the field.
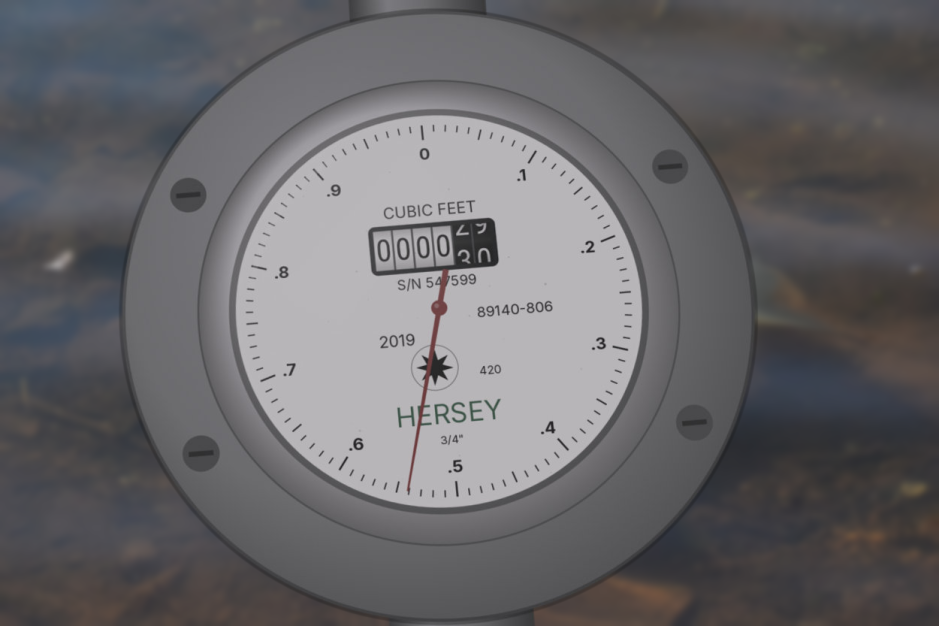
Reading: {"value": 29.54, "unit": "ft³"}
